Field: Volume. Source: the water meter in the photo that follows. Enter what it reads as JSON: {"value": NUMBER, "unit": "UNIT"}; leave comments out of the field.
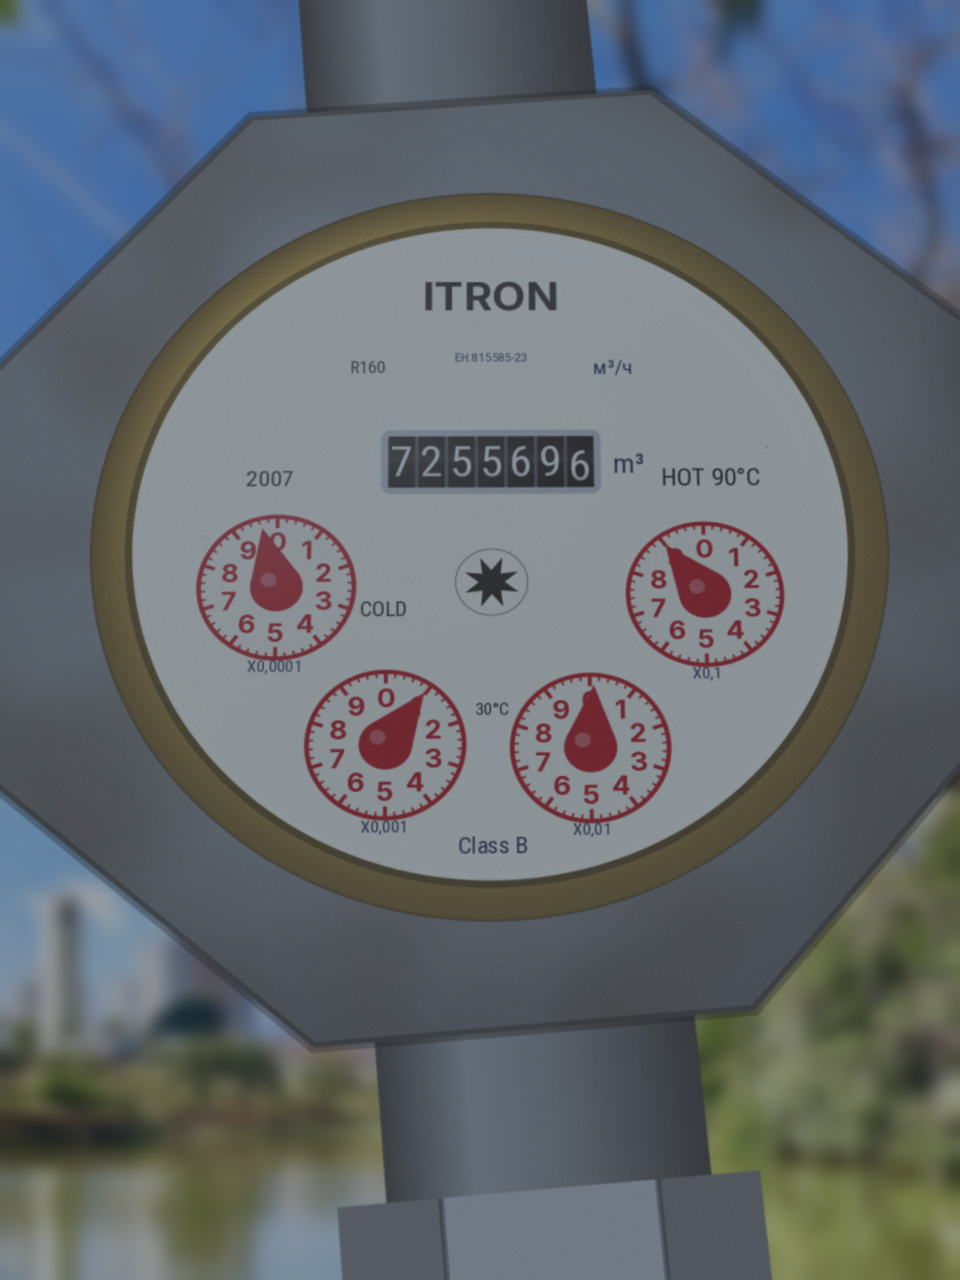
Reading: {"value": 7255695.9009, "unit": "m³"}
